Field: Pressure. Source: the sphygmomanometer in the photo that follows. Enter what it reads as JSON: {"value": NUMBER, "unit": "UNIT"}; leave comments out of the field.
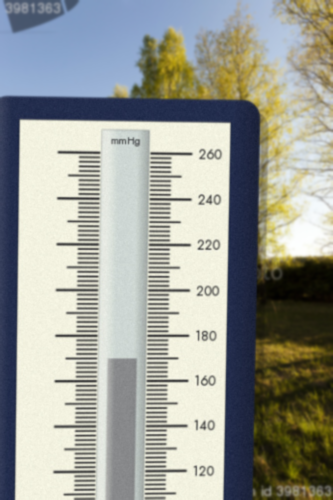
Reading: {"value": 170, "unit": "mmHg"}
